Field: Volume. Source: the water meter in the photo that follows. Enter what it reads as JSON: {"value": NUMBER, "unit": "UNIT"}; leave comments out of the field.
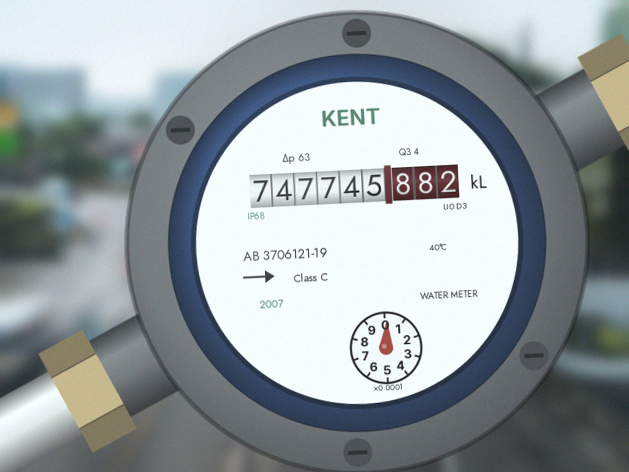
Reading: {"value": 747745.8820, "unit": "kL"}
